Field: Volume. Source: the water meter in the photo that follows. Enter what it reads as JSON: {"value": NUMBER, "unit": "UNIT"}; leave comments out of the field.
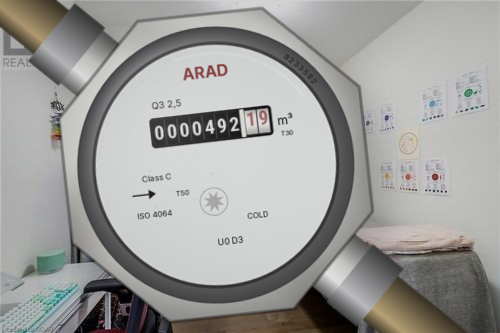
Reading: {"value": 492.19, "unit": "m³"}
